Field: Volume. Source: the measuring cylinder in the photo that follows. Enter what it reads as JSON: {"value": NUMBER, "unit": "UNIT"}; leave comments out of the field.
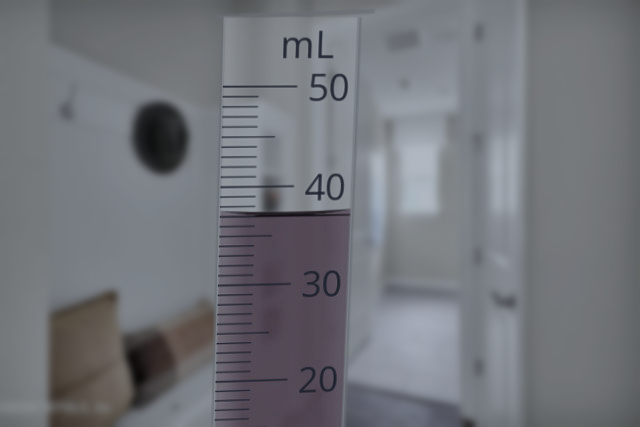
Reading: {"value": 37, "unit": "mL"}
